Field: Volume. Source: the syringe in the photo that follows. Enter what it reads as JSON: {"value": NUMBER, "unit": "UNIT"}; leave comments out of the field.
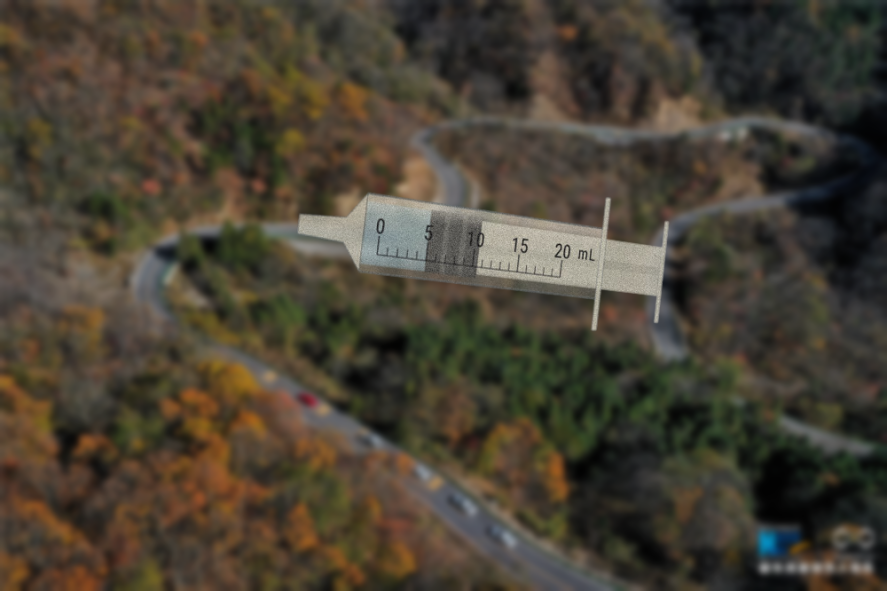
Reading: {"value": 5, "unit": "mL"}
